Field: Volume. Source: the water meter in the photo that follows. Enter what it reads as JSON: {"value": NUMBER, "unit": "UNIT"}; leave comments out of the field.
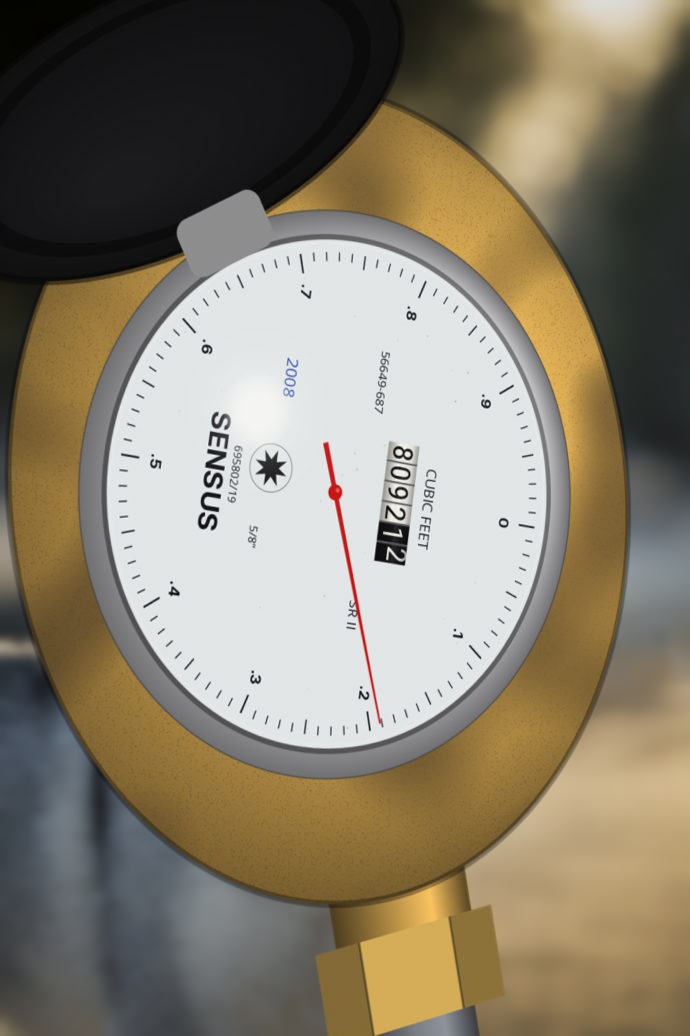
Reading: {"value": 809212.19, "unit": "ft³"}
